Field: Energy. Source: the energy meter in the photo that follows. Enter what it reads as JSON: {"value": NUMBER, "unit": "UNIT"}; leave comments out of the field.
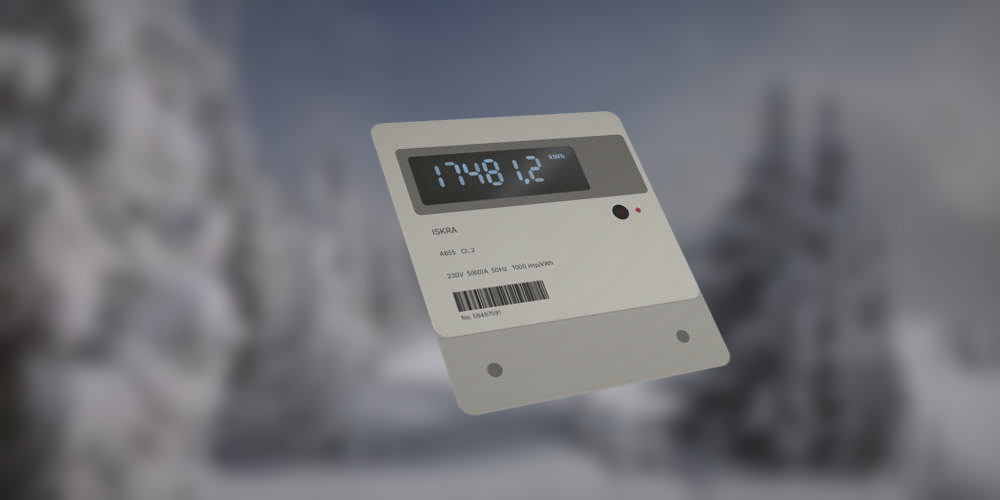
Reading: {"value": 17481.2, "unit": "kWh"}
